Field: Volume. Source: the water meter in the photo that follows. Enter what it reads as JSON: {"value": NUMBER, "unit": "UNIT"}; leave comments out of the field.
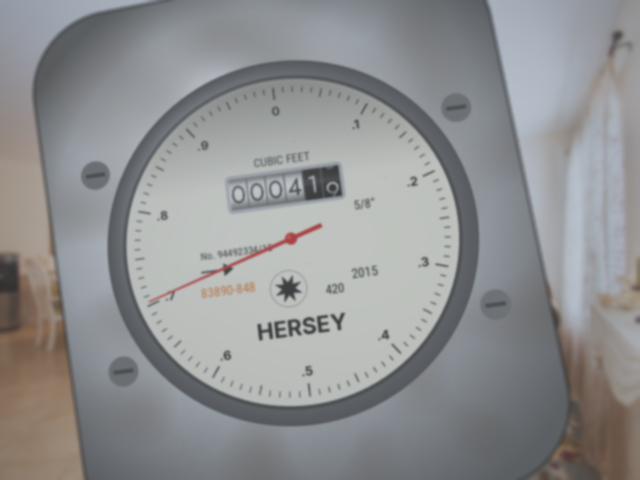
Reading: {"value": 418.70, "unit": "ft³"}
